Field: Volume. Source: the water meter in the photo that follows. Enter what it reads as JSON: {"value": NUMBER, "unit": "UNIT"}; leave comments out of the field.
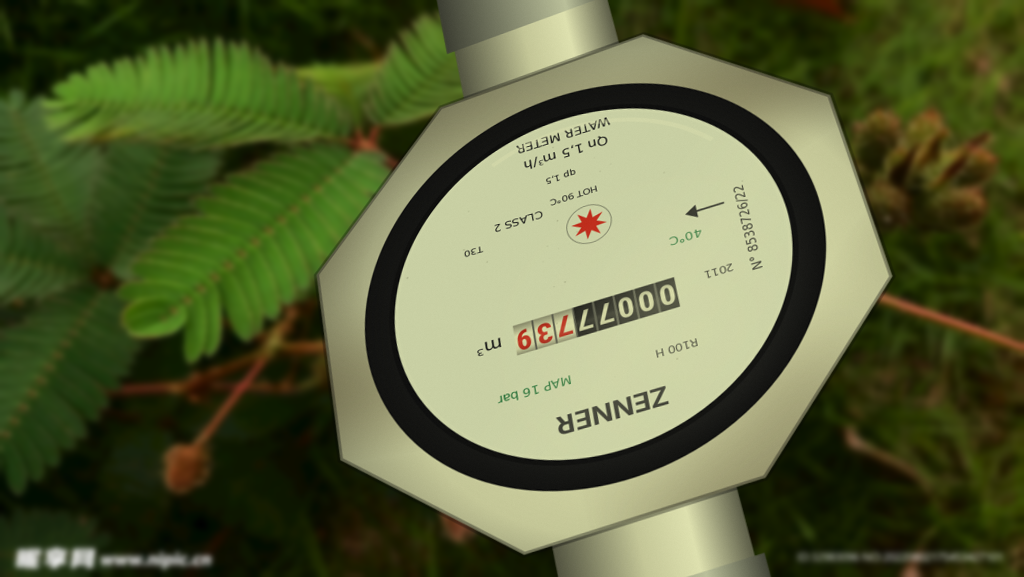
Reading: {"value": 77.739, "unit": "m³"}
